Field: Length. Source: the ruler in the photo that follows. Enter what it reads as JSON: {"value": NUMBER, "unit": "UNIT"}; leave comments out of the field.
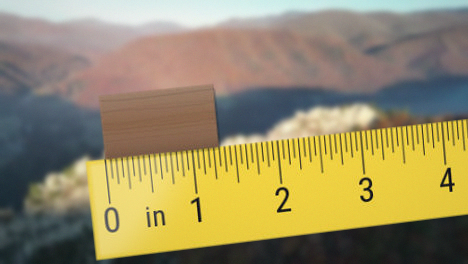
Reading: {"value": 1.3125, "unit": "in"}
